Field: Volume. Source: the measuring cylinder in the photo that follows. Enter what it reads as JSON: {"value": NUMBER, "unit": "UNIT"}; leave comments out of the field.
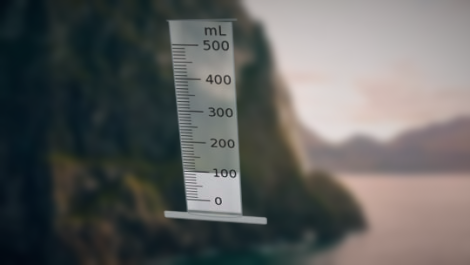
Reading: {"value": 100, "unit": "mL"}
